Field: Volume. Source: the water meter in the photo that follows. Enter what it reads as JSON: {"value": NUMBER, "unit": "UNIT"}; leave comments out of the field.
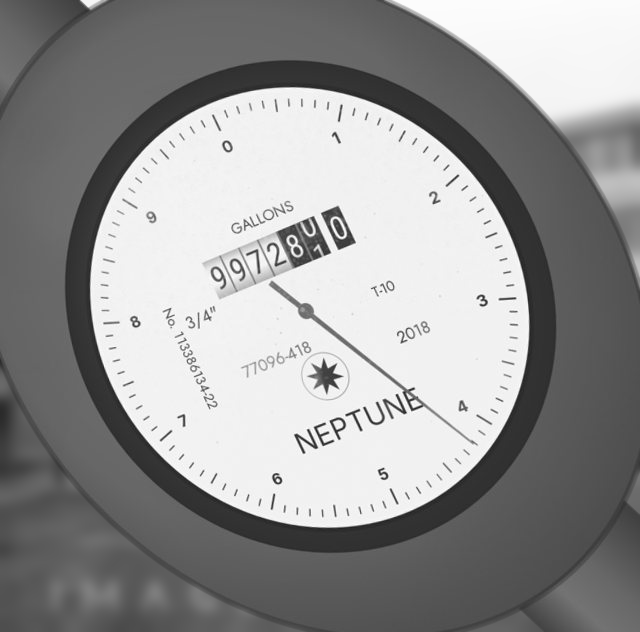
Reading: {"value": 9972804.2, "unit": "gal"}
